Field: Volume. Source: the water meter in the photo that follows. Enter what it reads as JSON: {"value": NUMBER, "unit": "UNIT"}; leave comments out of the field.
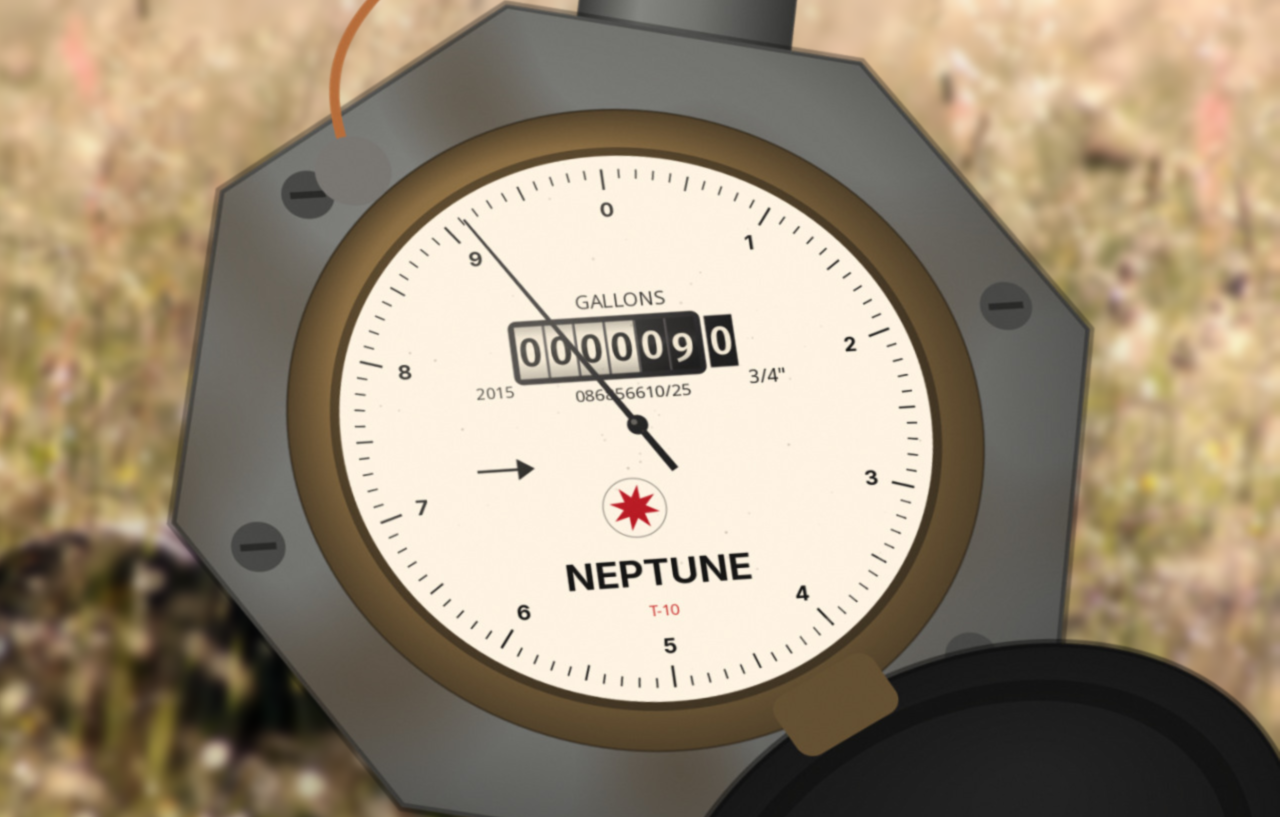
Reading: {"value": 89.1, "unit": "gal"}
